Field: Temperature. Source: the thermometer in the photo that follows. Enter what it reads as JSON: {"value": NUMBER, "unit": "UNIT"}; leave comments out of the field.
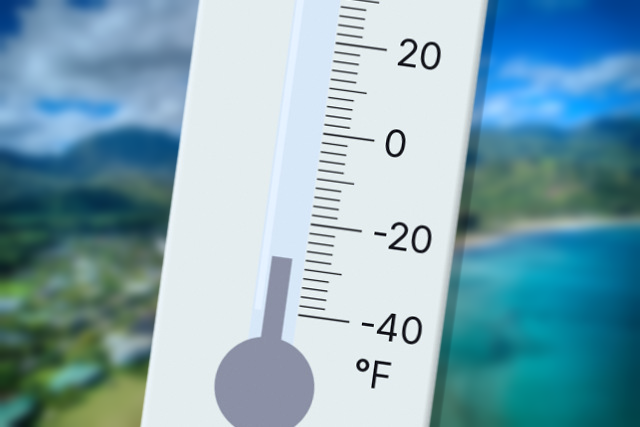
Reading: {"value": -28, "unit": "°F"}
